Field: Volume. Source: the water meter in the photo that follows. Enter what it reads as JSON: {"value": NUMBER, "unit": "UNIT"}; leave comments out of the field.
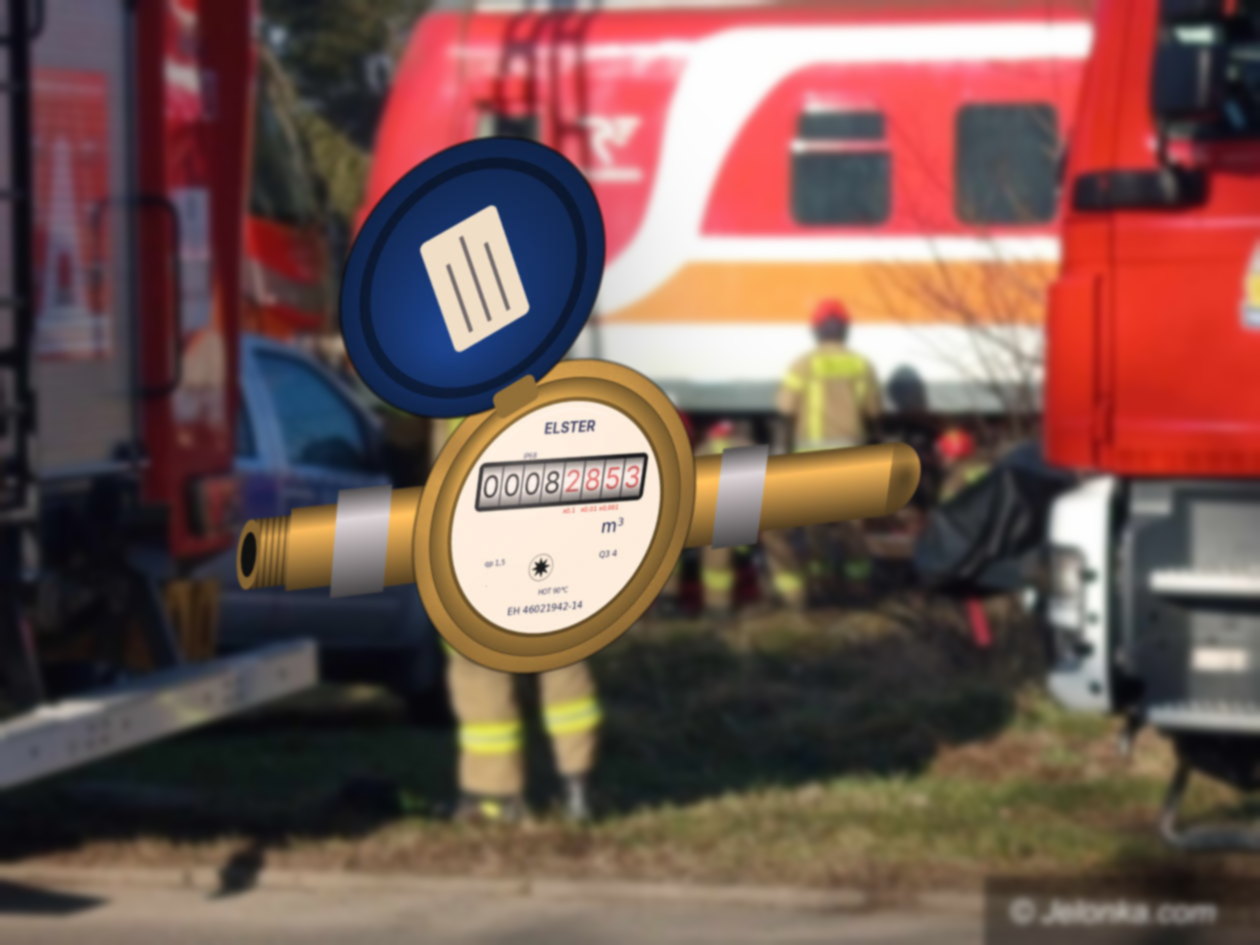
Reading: {"value": 8.2853, "unit": "m³"}
